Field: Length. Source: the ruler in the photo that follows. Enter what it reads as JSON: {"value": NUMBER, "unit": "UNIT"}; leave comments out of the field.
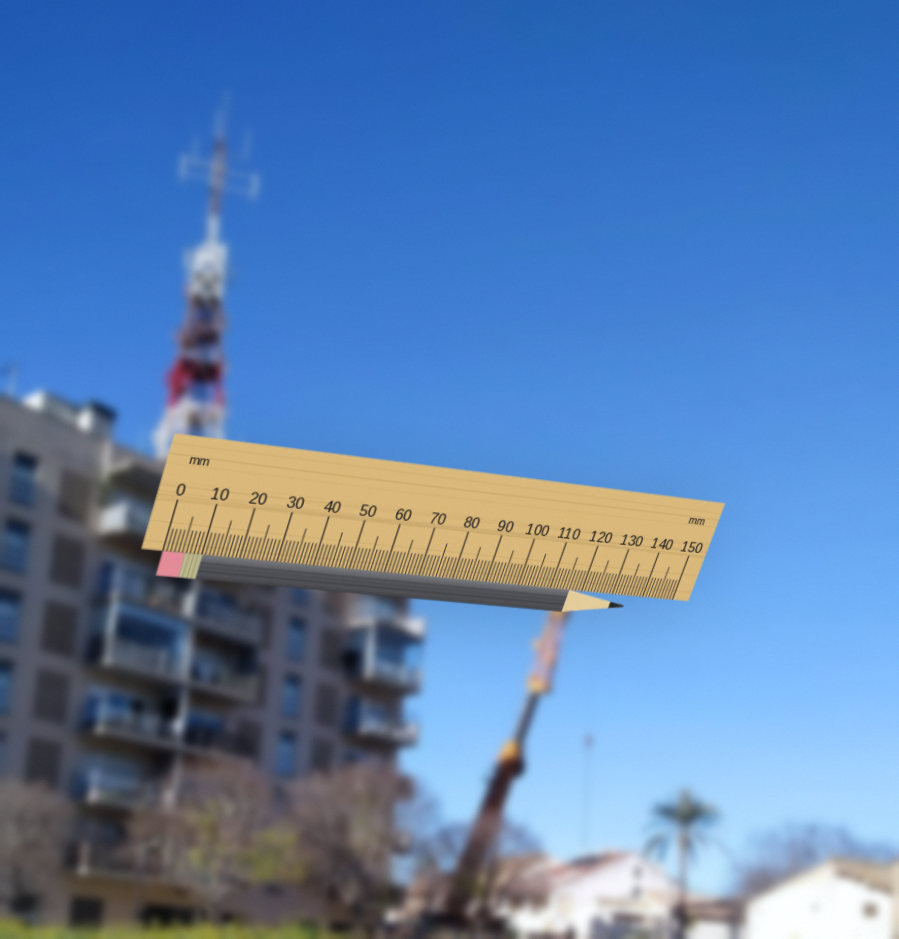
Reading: {"value": 135, "unit": "mm"}
